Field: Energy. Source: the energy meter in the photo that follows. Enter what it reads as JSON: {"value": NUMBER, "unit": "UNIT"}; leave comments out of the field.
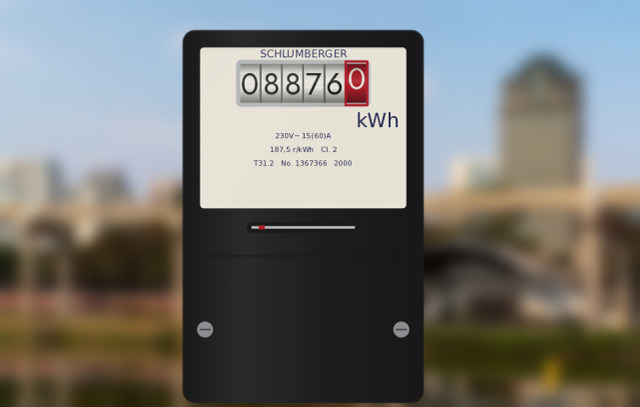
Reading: {"value": 8876.0, "unit": "kWh"}
